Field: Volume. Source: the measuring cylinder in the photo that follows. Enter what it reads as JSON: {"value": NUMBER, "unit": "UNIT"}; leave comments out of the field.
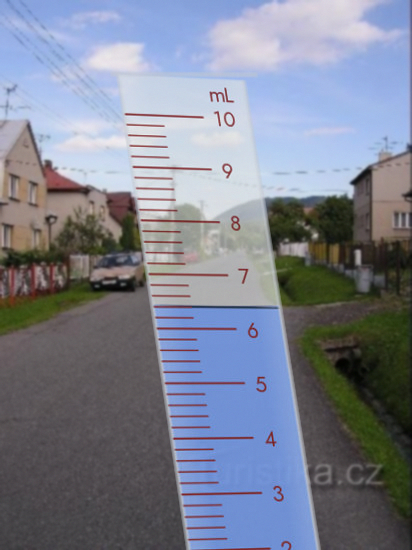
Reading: {"value": 6.4, "unit": "mL"}
